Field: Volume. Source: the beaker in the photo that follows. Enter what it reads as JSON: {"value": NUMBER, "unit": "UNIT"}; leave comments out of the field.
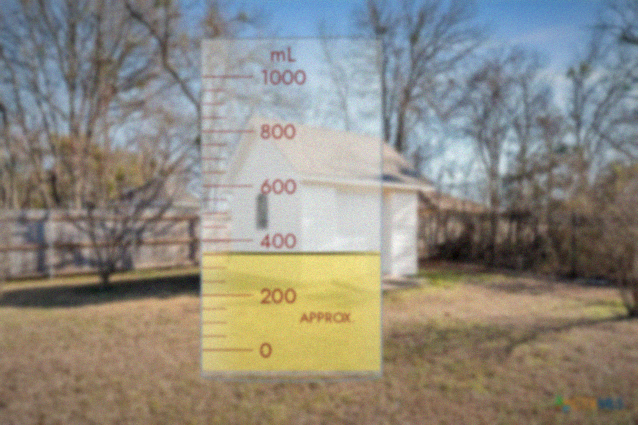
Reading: {"value": 350, "unit": "mL"}
